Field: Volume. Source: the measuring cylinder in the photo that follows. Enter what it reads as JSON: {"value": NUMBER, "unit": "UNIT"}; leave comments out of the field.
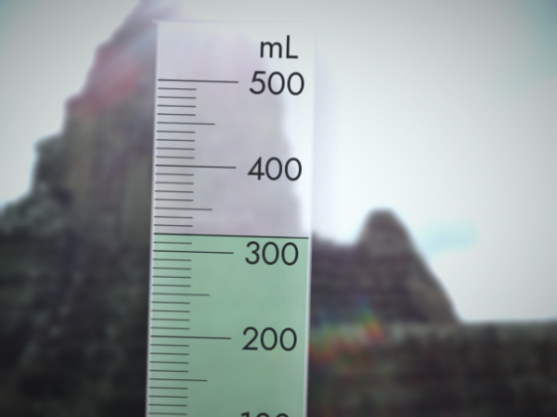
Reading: {"value": 320, "unit": "mL"}
